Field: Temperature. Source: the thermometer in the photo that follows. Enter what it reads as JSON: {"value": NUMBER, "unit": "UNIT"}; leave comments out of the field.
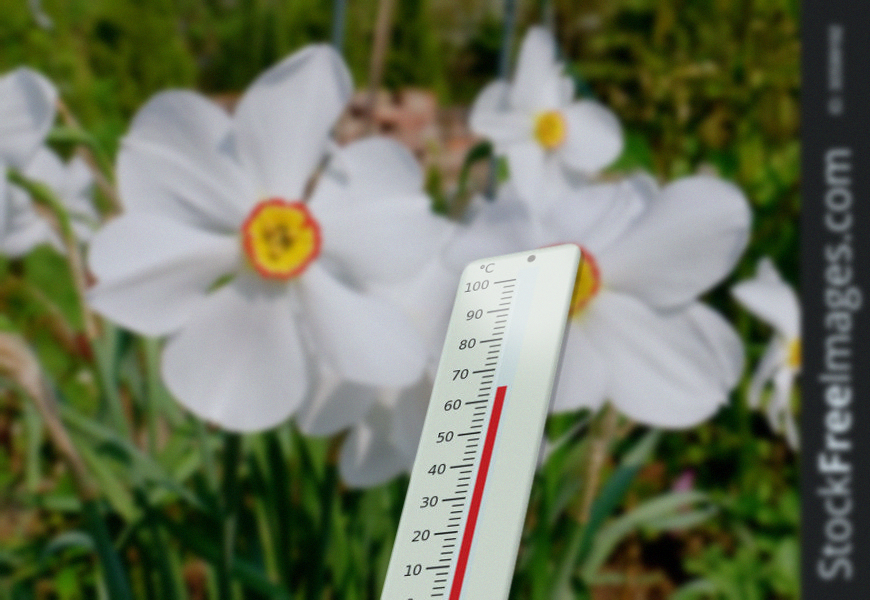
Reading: {"value": 64, "unit": "°C"}
